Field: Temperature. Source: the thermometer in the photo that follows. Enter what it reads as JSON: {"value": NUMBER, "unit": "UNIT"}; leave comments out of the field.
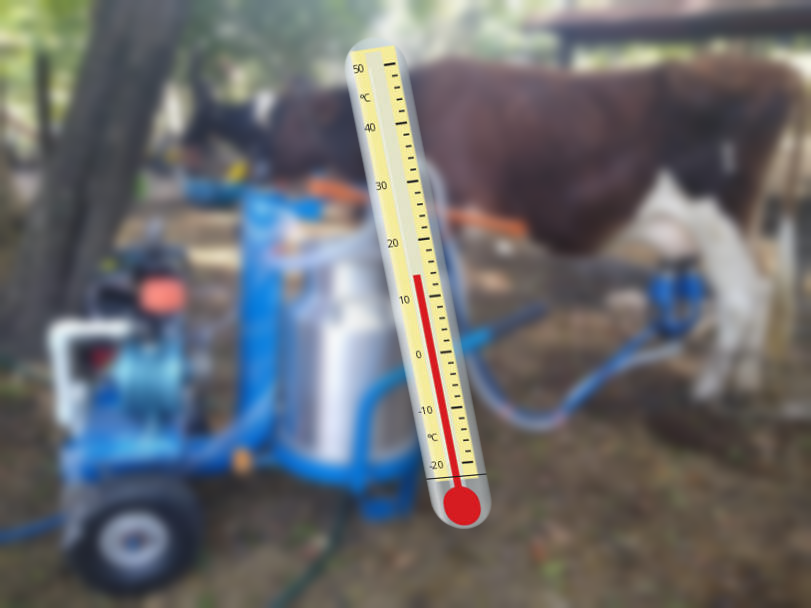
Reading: {"value": 14, "unit": "°C"}
